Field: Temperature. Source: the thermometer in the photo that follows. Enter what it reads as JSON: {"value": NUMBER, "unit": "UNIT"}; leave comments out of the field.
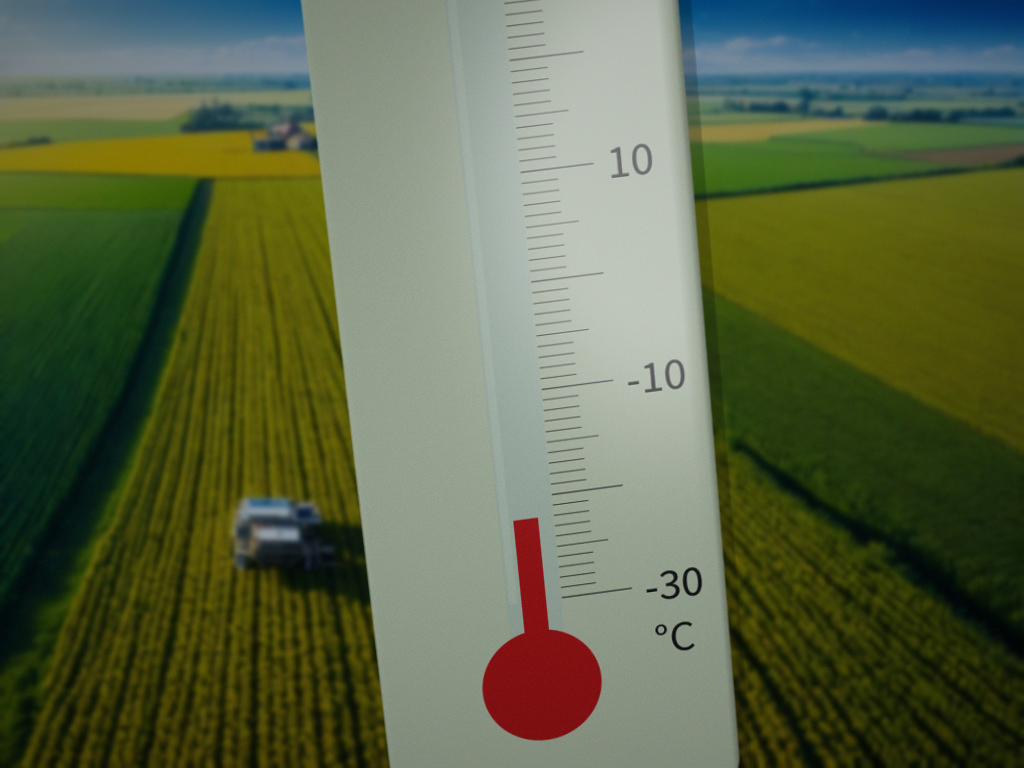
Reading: {"value": -22, "unit": "°C"}
